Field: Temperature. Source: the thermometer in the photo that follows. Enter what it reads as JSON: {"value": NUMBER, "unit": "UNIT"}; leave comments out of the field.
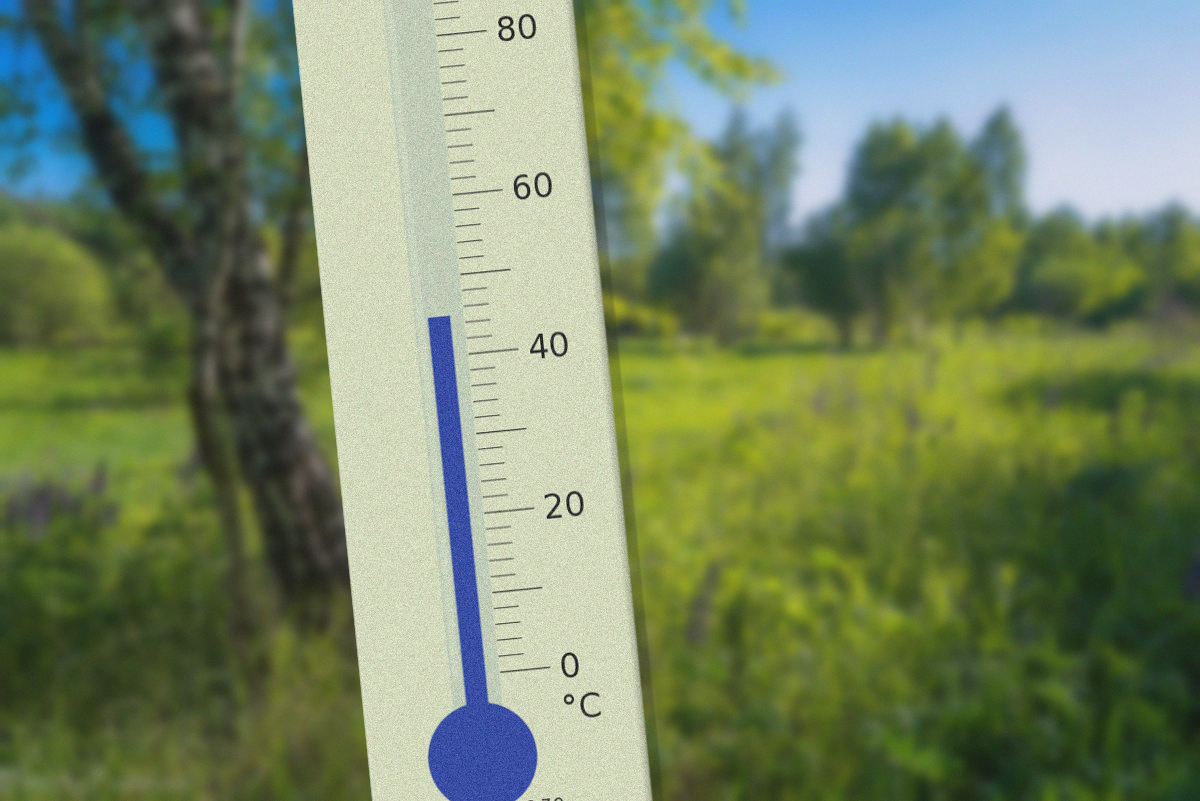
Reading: {"value": 45, "unit": "°C"}
